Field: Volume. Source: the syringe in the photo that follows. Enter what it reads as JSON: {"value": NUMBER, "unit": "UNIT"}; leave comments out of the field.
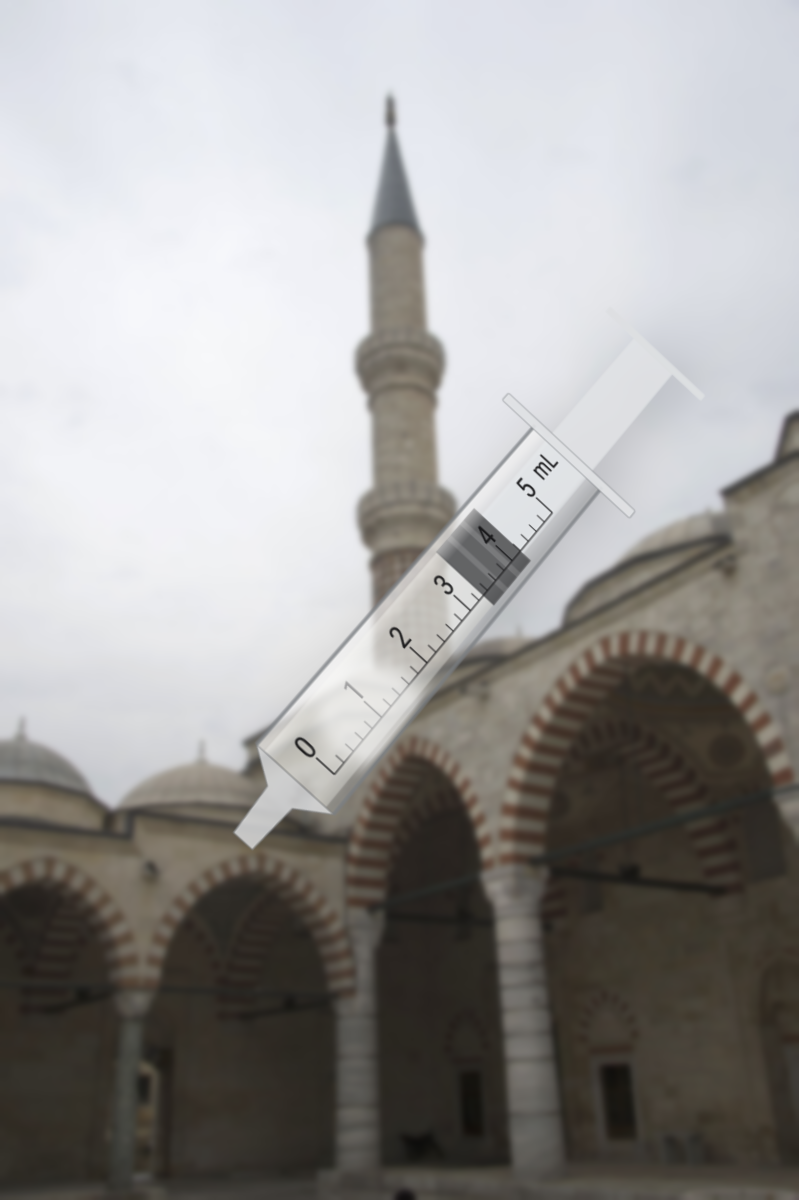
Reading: {"value": 3.3, "unit": "mL"}
